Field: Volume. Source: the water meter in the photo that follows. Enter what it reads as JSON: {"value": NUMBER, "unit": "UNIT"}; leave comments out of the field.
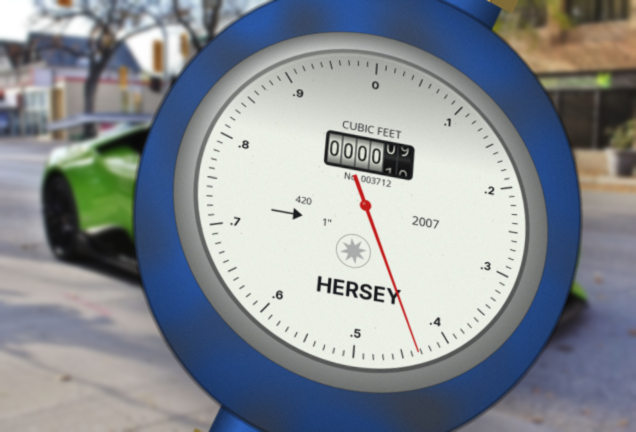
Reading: {"value": 9.43, "unit": "ft³"}
